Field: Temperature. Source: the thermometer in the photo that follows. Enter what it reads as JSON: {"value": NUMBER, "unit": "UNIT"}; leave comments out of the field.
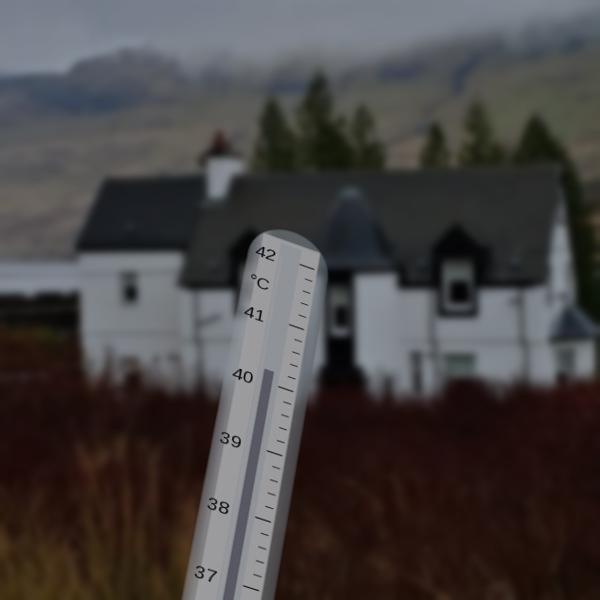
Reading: {"value": 40.2, "unit": "°C"}
